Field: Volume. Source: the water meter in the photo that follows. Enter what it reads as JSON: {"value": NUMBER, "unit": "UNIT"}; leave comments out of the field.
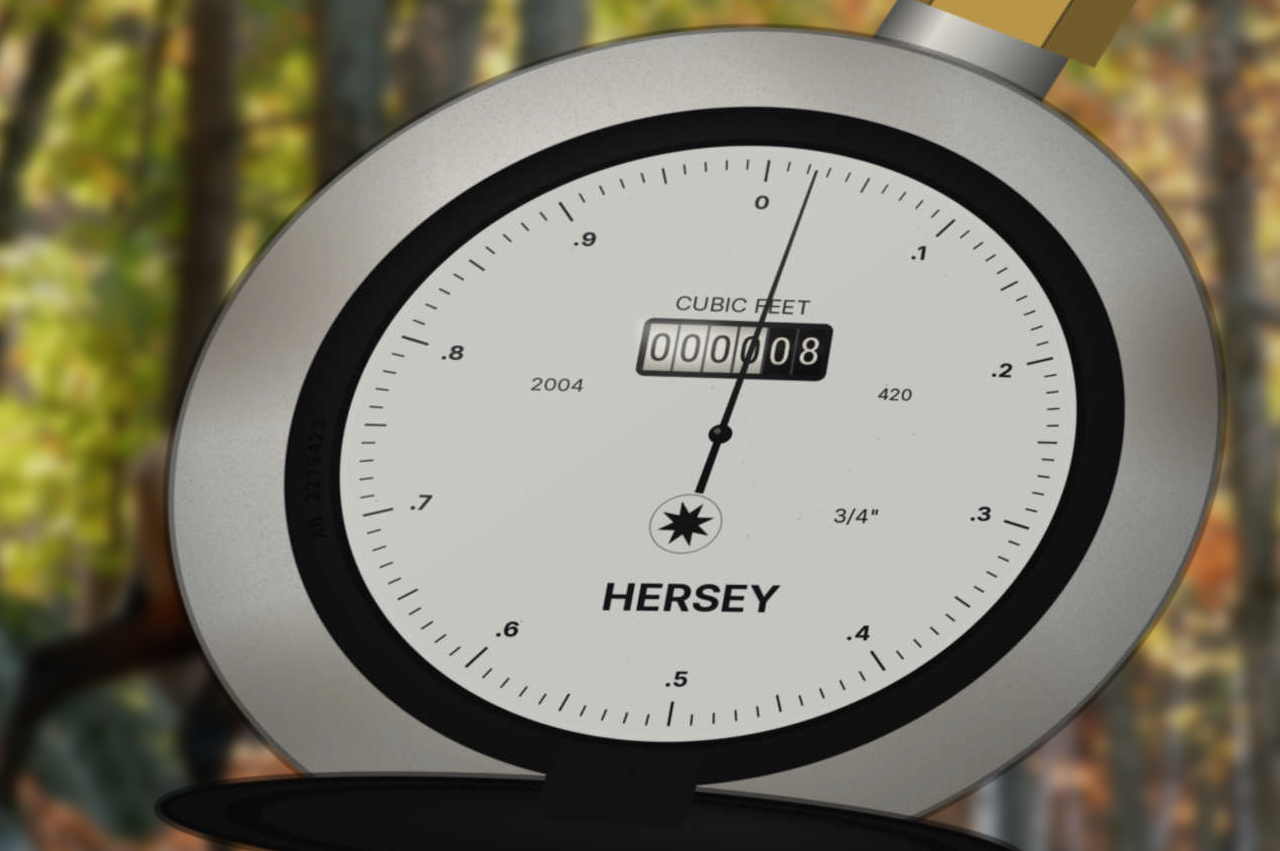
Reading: {"value": 8.02, "unit": "ft³"}
